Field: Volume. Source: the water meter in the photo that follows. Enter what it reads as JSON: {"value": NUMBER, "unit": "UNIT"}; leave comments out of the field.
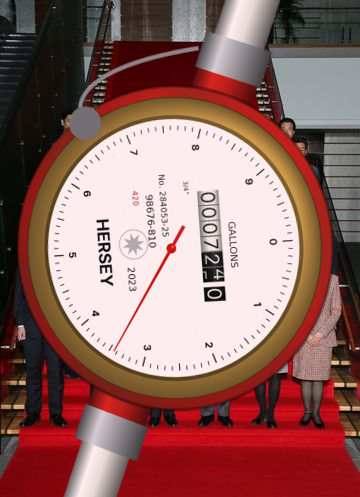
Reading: {"value": 7243.4, "unit": "gal"}
